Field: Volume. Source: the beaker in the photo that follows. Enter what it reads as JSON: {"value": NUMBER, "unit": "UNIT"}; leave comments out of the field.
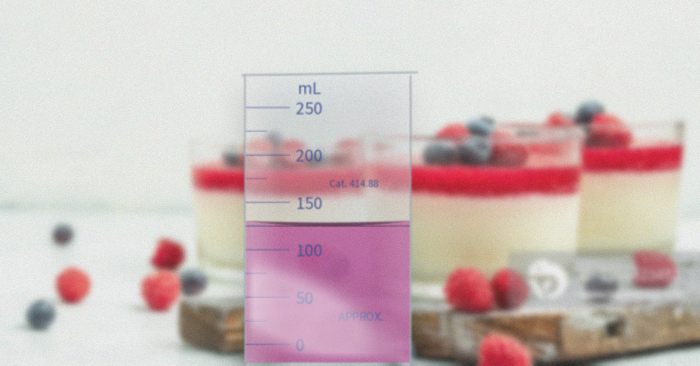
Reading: {"value": 125, "unit": "mL"}
